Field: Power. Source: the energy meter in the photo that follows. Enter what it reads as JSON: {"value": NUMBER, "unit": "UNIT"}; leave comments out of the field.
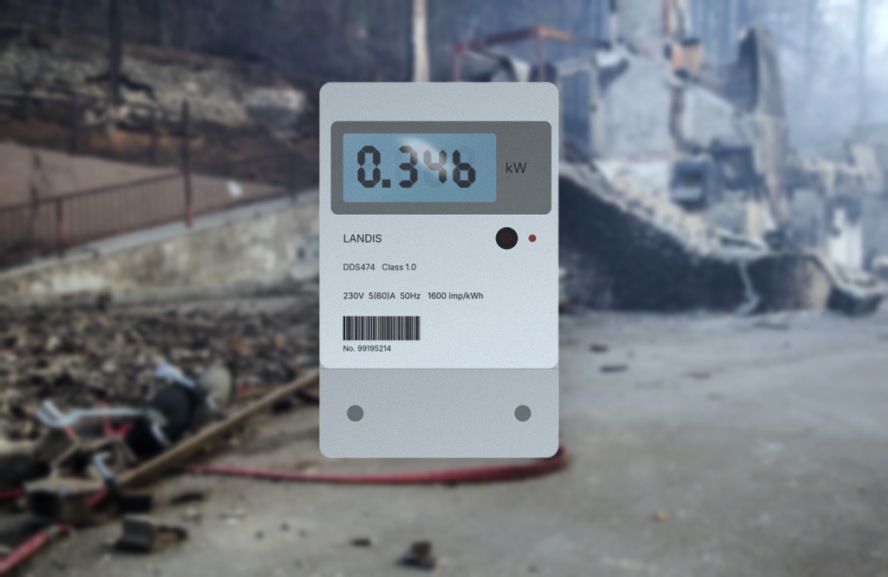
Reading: {"value": 0.346, "unit": "kW"}
